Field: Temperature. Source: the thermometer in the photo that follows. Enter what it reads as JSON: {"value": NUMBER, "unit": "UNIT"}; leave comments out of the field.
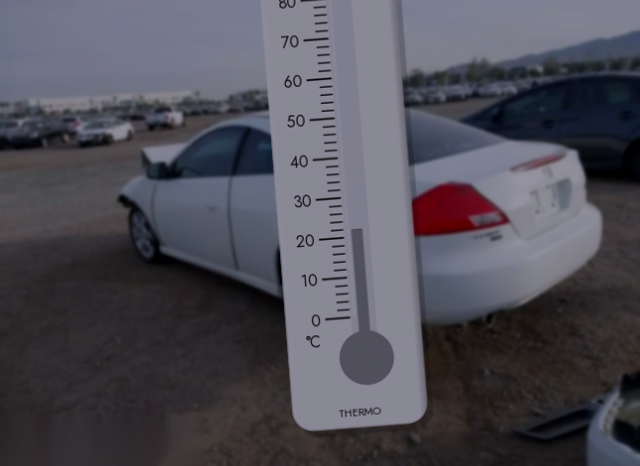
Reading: {"value": 22, "unit": "°C"}
